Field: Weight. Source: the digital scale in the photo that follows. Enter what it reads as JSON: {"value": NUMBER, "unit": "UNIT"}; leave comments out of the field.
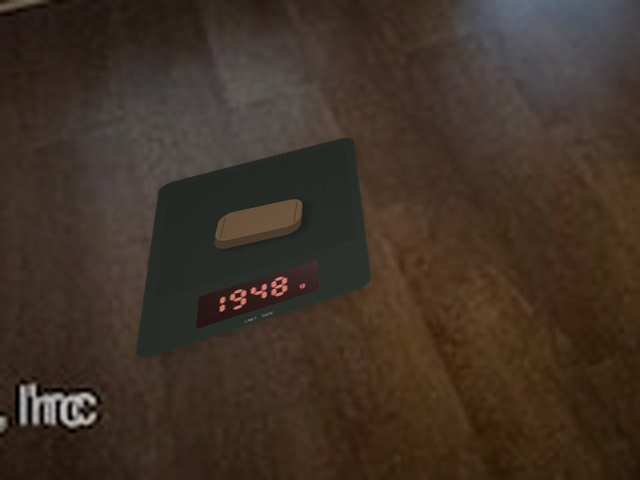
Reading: {"value": 1948, "unit": "g"}
